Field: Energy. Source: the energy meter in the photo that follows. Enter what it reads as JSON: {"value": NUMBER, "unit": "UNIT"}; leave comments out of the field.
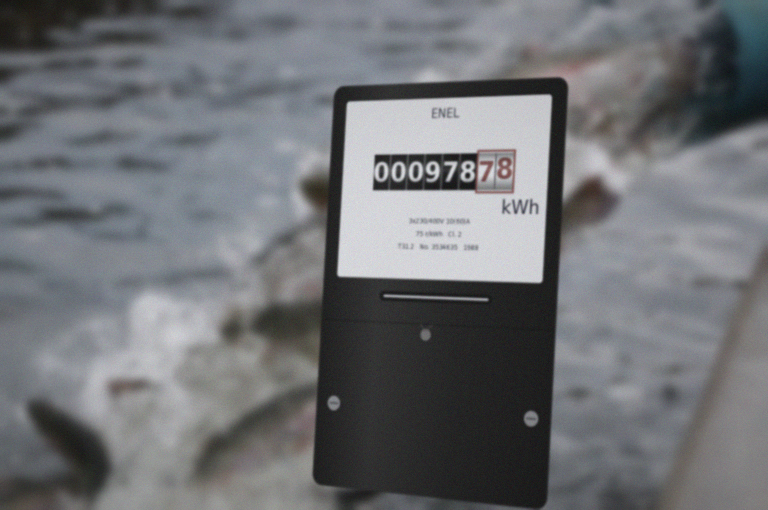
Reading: {"value": 978.78, "unit": "kWh"}
